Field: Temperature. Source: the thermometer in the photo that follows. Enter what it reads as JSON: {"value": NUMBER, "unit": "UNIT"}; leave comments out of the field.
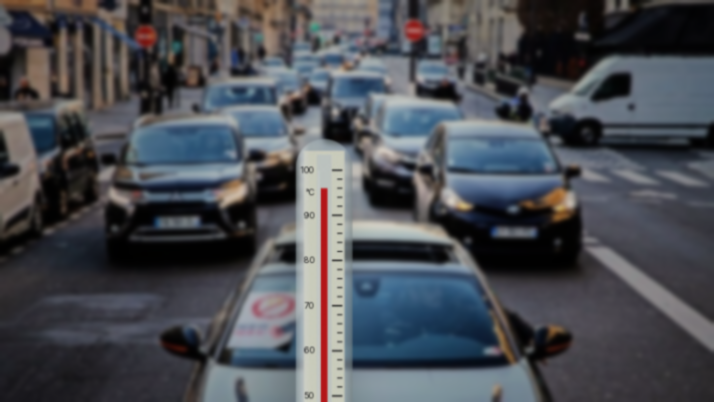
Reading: {"value": 96, "unit": "°C"}
